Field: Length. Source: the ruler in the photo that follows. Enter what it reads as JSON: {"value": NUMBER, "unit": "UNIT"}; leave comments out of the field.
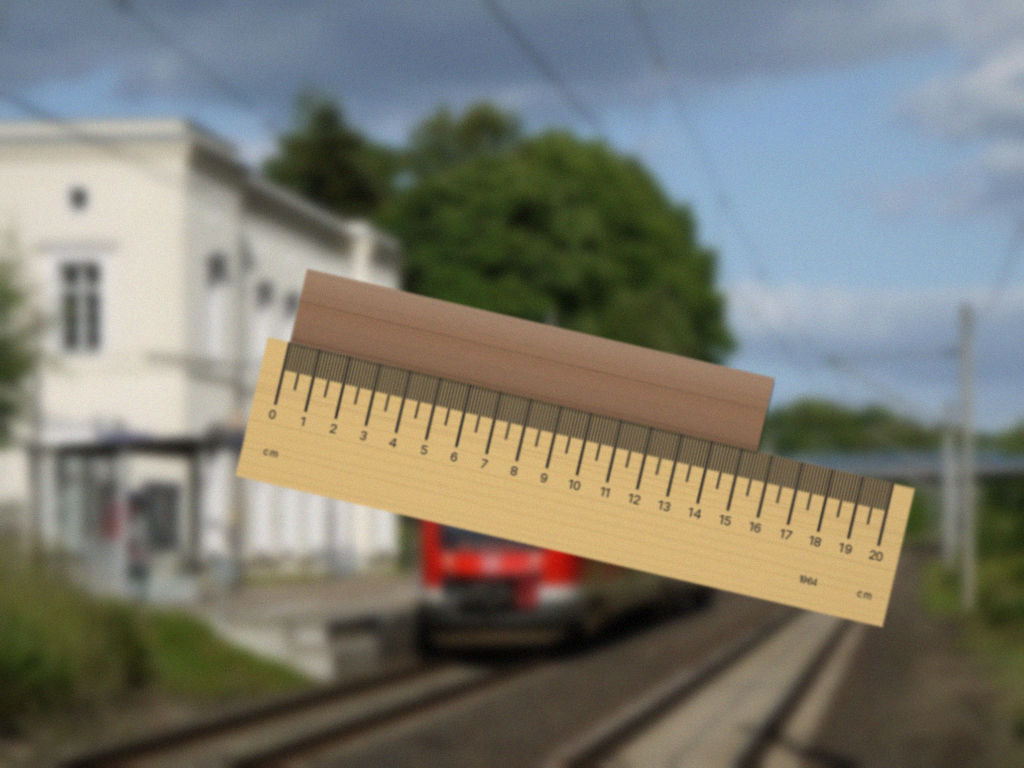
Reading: {"value": 15.5, "unit": "cm"}
